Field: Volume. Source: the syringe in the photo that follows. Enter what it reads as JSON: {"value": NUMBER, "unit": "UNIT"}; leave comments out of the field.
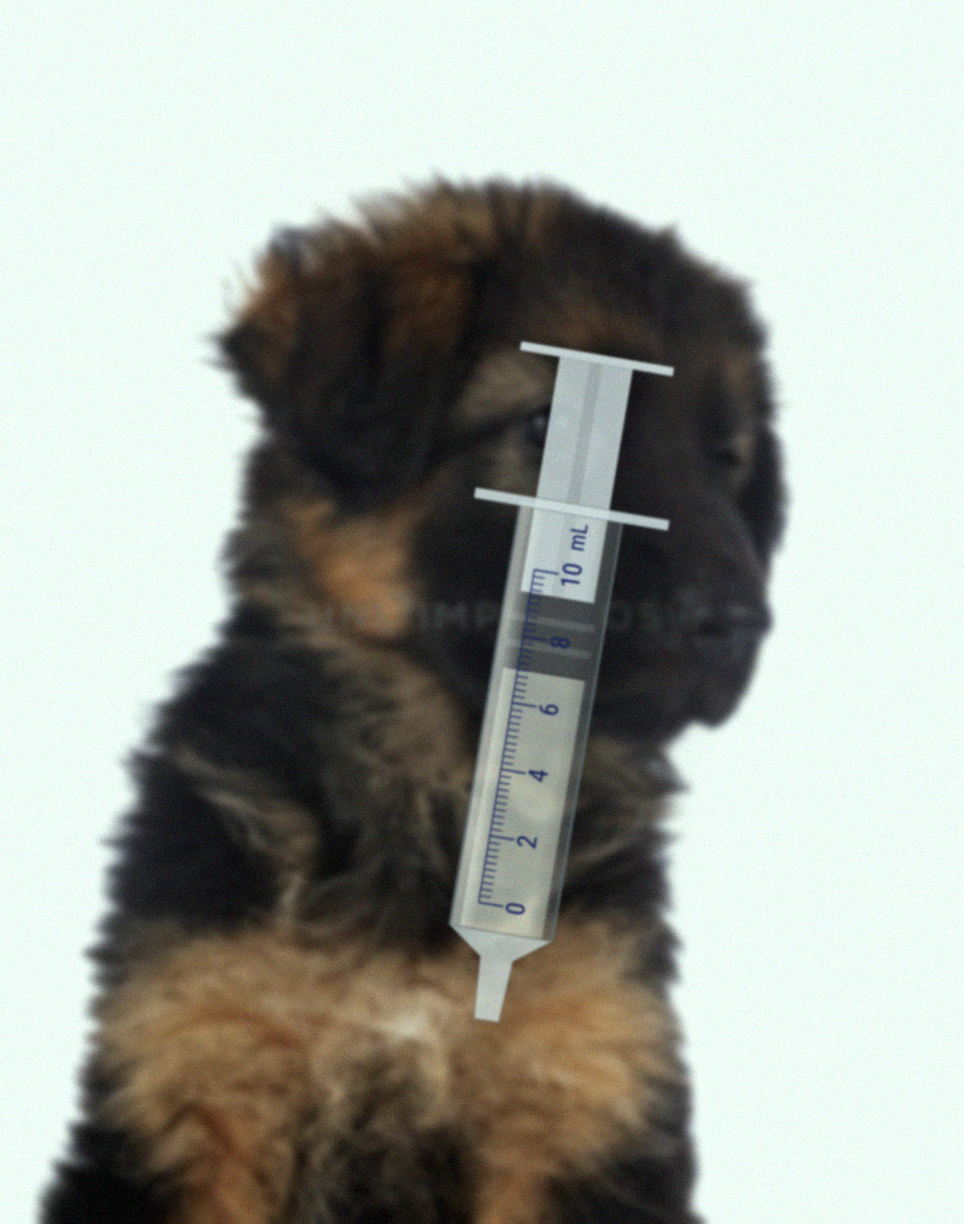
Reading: {"value": 7, "unit": "mL"}
